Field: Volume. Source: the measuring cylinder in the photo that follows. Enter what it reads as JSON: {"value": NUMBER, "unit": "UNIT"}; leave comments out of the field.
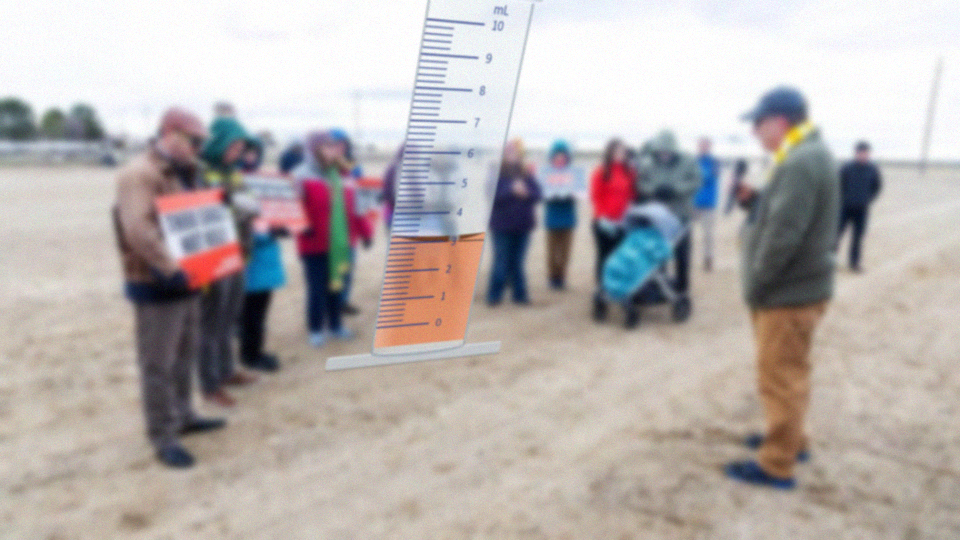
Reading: {"value": 3, "unit": "mL"}
